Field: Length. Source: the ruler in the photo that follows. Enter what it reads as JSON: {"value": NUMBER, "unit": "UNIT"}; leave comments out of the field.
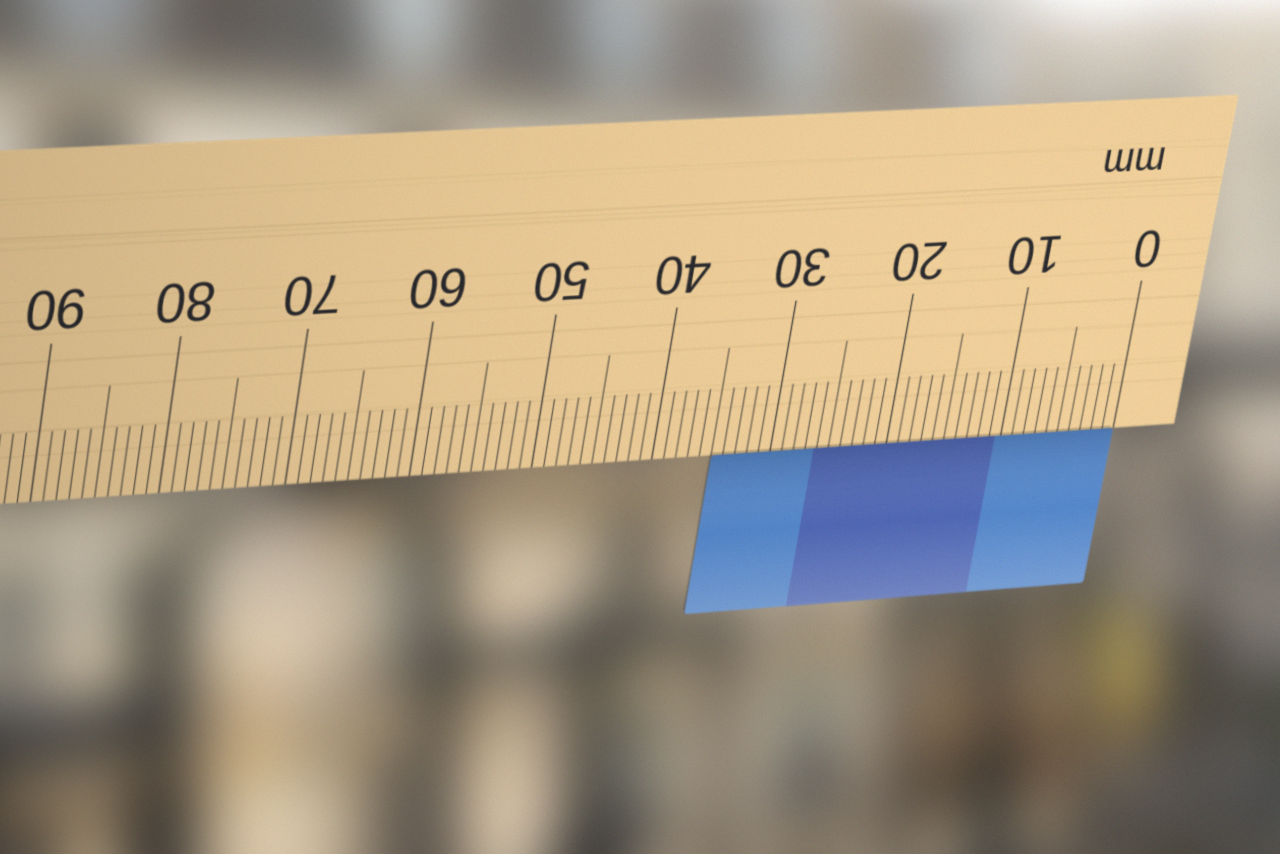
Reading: {"value": 35, "unit": "mm"}
